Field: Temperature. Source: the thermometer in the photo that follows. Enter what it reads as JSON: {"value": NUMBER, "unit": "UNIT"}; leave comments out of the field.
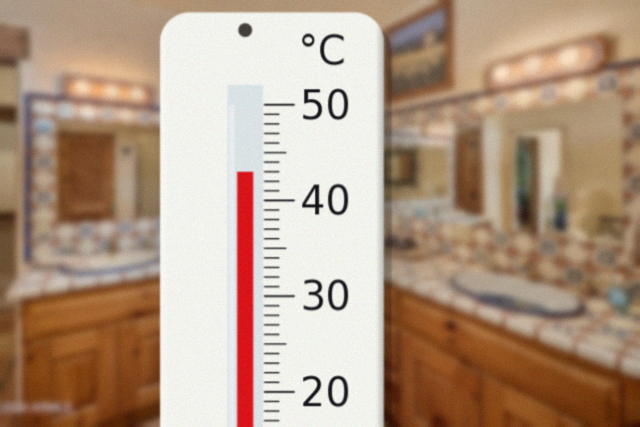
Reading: {"value": 43, "unit": "°C"}
